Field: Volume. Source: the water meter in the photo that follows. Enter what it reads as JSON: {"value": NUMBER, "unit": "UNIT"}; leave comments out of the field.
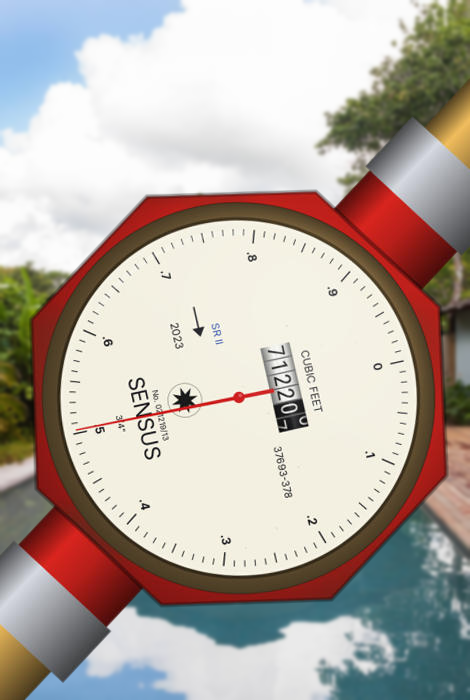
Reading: {"value": 712206.50, "unit": "ft³"}
